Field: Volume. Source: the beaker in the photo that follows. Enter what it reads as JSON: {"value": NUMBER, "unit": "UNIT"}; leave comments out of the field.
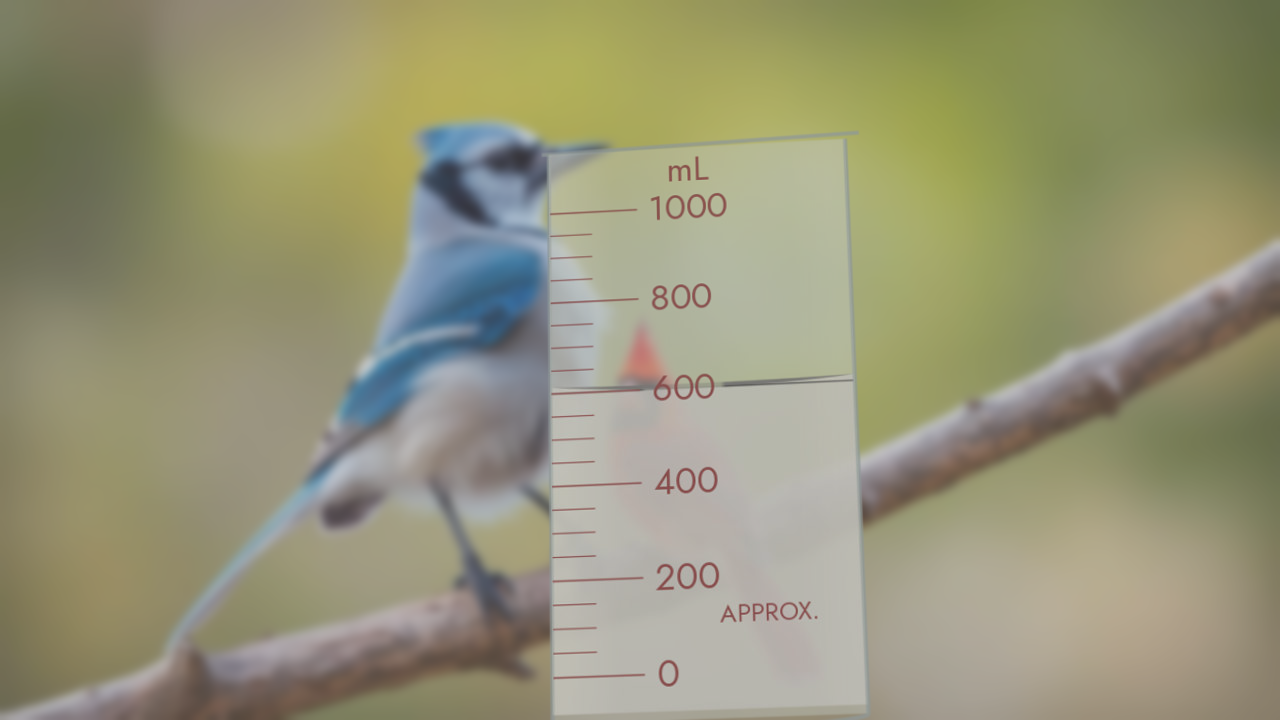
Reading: {"value": 600, "unit": "mL"}
